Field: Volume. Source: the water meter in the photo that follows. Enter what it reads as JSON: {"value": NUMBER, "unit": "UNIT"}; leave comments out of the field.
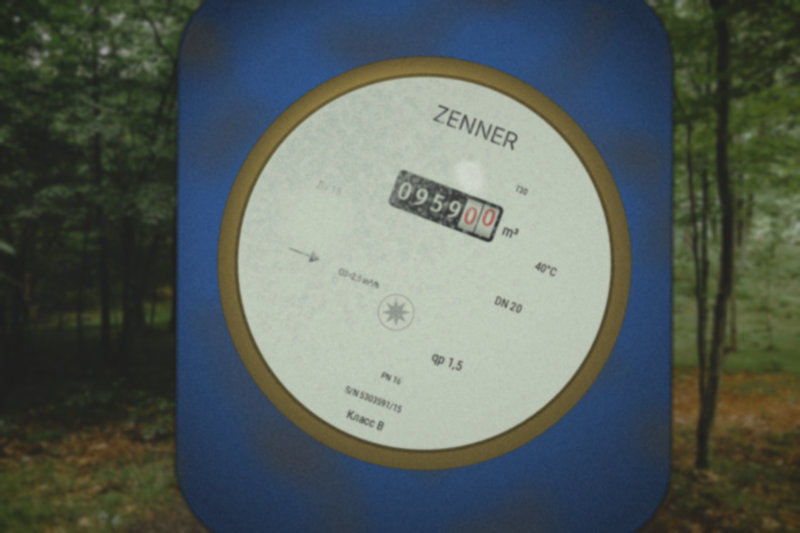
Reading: {"value": 959.00, "unit": "m³"}
